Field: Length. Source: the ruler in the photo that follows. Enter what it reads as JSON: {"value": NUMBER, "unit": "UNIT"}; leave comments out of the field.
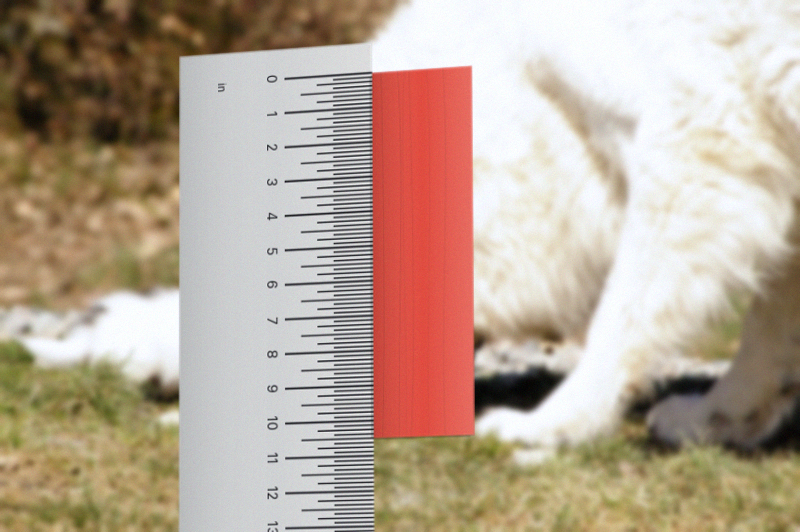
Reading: {"value": 10.5, "unit": "in"}
